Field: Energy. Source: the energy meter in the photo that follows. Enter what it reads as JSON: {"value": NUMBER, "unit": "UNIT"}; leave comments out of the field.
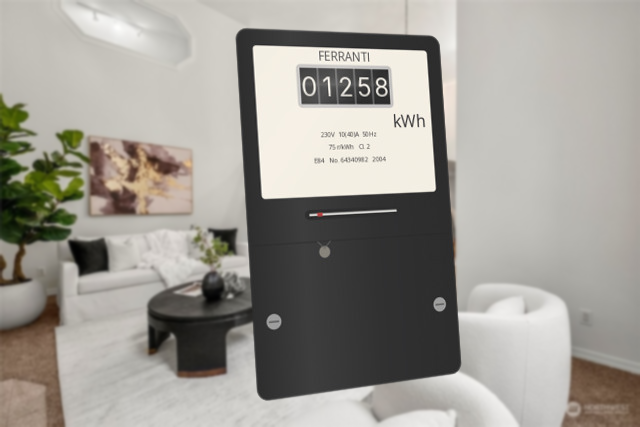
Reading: {"value": 1258, "unit": "kWh"}
